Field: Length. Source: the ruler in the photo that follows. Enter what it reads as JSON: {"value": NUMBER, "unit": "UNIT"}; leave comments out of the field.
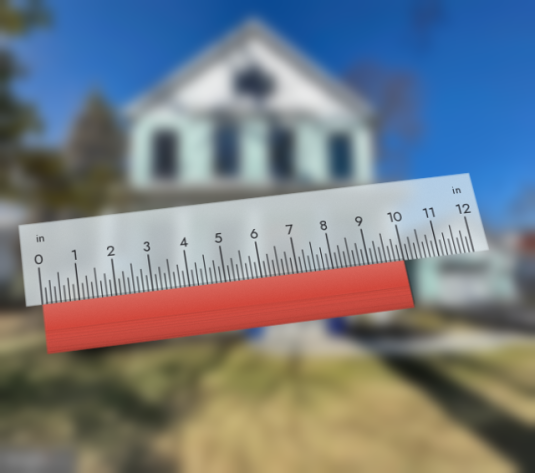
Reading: {"value": 10, "unit": "in"}
